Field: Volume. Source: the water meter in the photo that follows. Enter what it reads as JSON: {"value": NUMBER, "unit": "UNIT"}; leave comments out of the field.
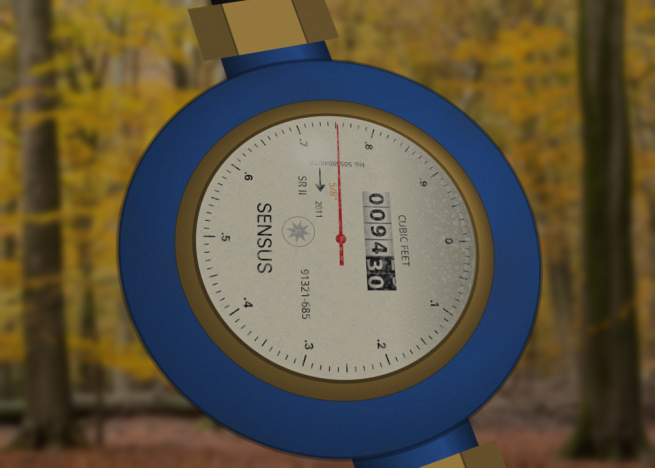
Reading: {"value": 9429.75, "unit": "ft³"}
